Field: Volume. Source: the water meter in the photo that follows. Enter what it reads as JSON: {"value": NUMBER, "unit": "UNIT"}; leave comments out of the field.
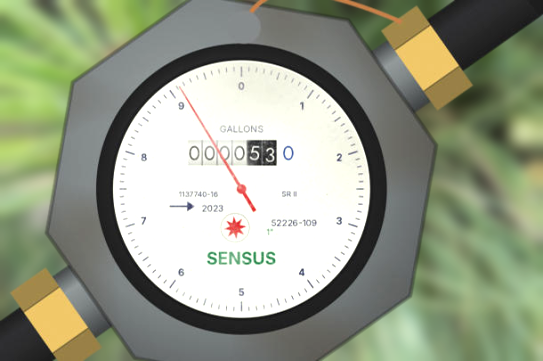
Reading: {"value": 529.1, "unit": "gal"}
